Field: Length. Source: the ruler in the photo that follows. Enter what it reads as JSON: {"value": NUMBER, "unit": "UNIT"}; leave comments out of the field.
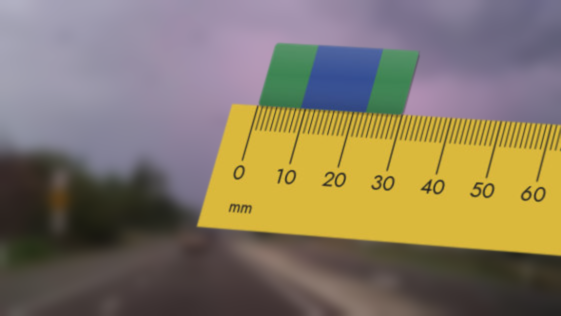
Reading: {"value": 30, "unit": "mm"}
